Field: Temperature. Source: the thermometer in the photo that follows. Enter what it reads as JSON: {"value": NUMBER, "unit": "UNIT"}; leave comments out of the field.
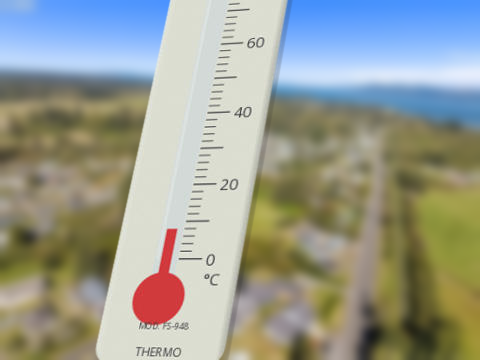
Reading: {"value": 8, "unit": "°C"}
